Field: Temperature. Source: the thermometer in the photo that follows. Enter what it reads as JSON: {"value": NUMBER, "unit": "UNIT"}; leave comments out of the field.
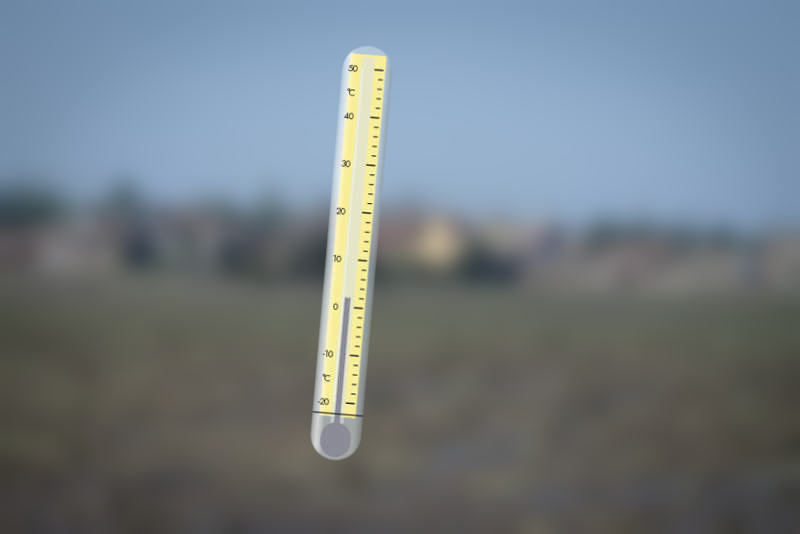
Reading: {"value": 2, "unit": "°C"}
